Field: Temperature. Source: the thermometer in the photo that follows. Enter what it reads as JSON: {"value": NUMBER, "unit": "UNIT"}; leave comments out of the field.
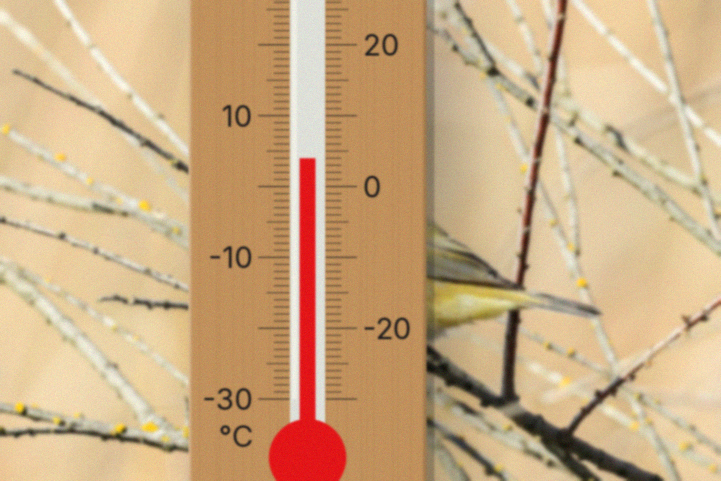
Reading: {"value": 4, "unit": "°C"}
